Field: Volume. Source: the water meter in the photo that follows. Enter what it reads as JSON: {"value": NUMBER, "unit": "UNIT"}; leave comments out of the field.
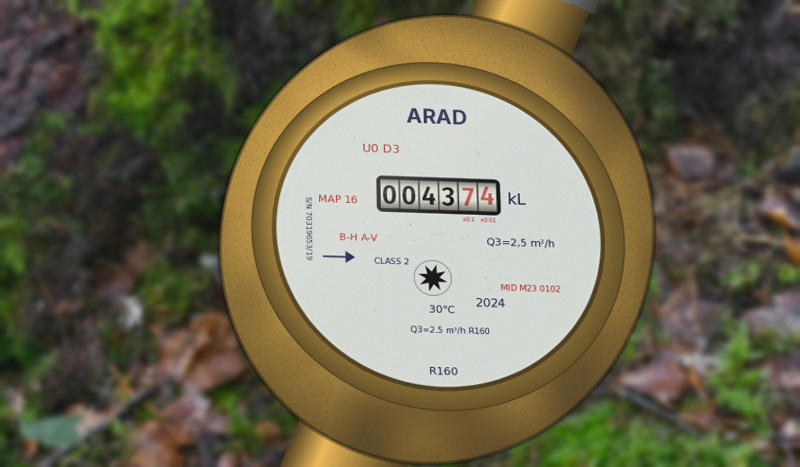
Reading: {"value": 43.74, "unit": "kL"}
